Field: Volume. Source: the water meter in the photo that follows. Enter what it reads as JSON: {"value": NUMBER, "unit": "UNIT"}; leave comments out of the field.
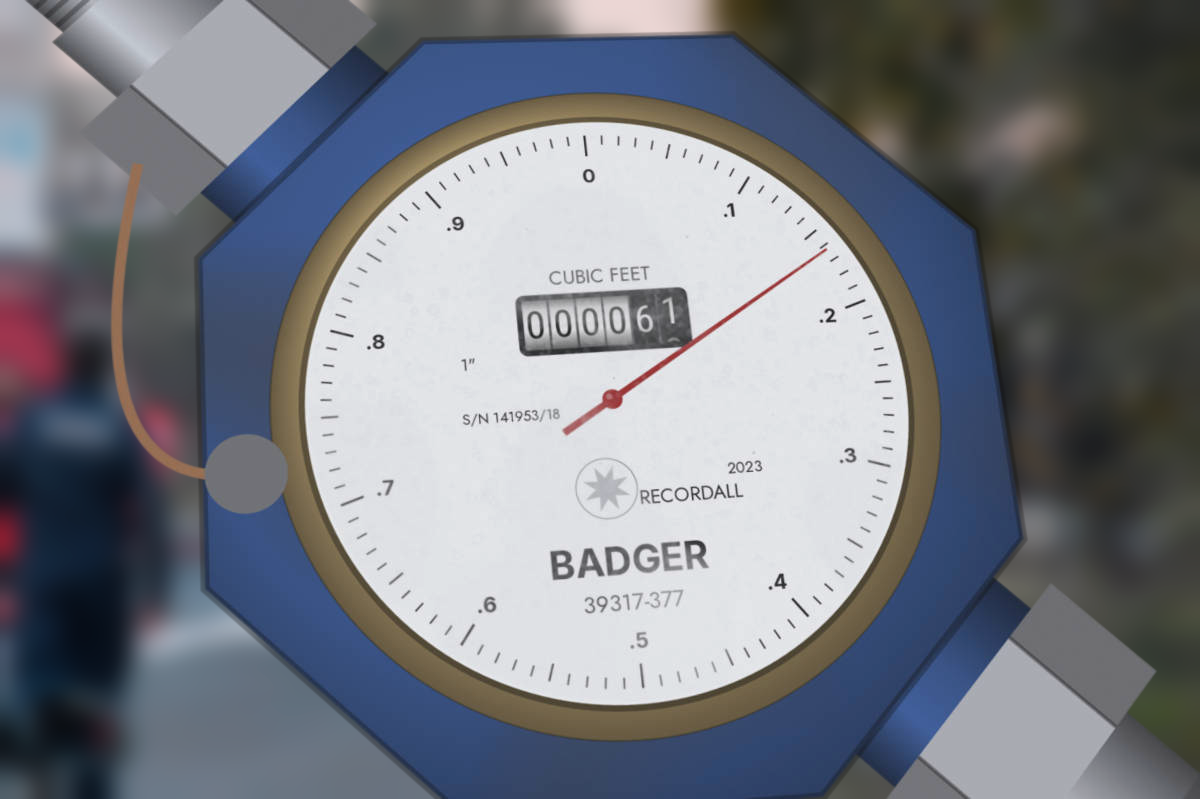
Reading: {"value": 61.16, "unit": "ft³"}
